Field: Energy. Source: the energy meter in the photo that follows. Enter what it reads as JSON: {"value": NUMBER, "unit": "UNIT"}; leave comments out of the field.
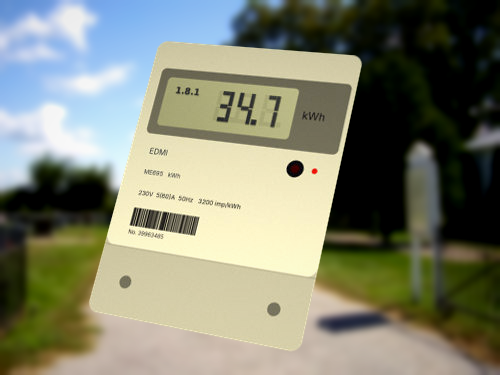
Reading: {"value": 34.7, "unit": "kWh"}
